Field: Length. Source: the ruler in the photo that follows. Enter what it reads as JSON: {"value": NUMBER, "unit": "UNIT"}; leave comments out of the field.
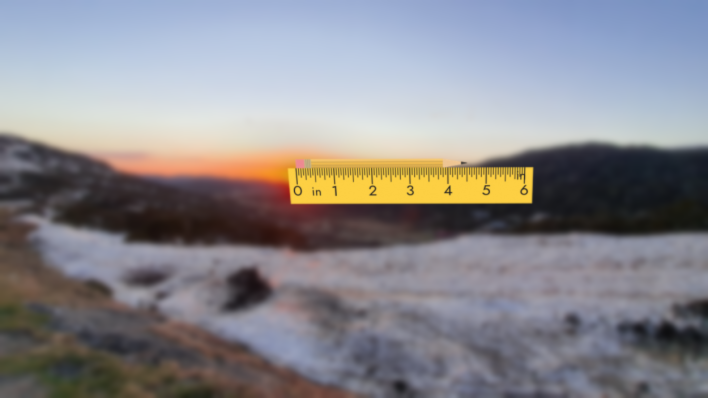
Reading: {"value": 4.5, "unit": "in"}
